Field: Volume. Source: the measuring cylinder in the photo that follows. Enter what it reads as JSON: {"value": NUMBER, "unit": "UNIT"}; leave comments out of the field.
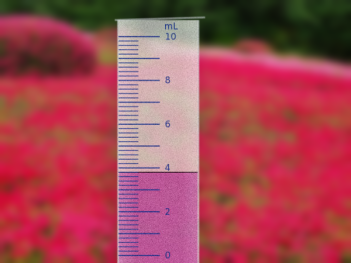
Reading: {"value": 3.8, "unit": "mL"}
